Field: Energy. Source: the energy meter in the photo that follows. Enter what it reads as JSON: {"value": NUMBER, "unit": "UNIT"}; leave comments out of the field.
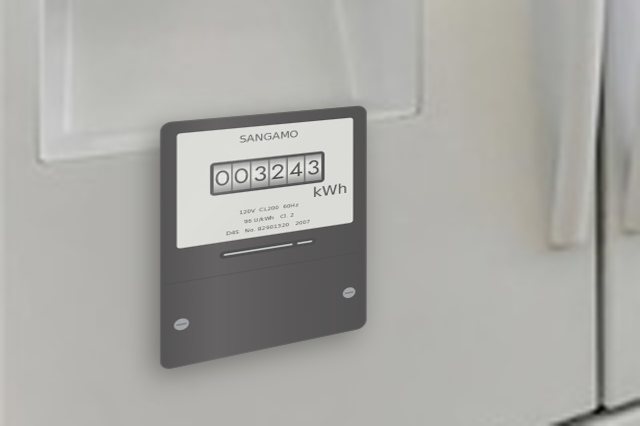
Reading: {"value": 3243, "unit": "kWh"}
